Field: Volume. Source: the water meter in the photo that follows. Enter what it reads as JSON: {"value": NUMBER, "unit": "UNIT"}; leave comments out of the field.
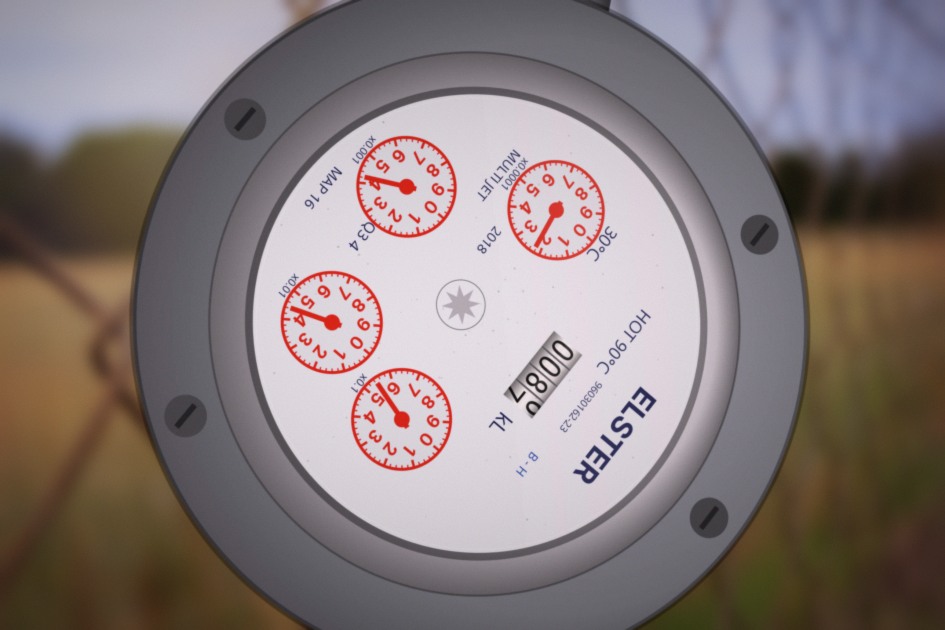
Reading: {"value": 86.5442, "unit": "kL"}
